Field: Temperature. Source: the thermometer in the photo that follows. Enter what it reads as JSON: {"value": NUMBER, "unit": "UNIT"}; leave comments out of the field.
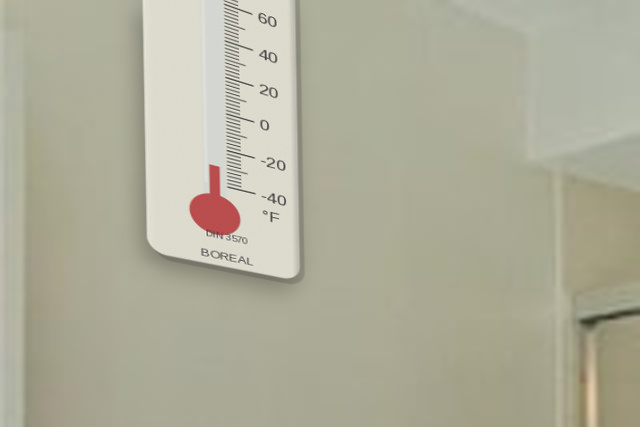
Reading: {"value": -30, "unit": "°F"}
